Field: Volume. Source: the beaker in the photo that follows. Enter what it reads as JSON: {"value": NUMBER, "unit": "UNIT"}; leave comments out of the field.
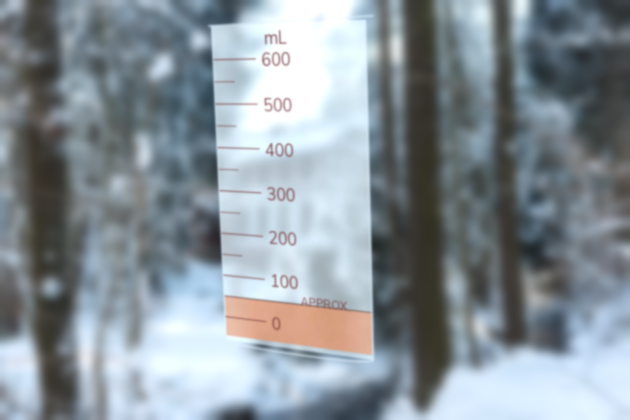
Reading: {"value": 50, "unit": "mL"}
